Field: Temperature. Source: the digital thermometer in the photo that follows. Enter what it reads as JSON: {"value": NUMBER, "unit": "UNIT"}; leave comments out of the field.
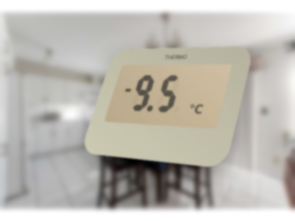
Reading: {"value": -9.5, "unit": "°C"}
